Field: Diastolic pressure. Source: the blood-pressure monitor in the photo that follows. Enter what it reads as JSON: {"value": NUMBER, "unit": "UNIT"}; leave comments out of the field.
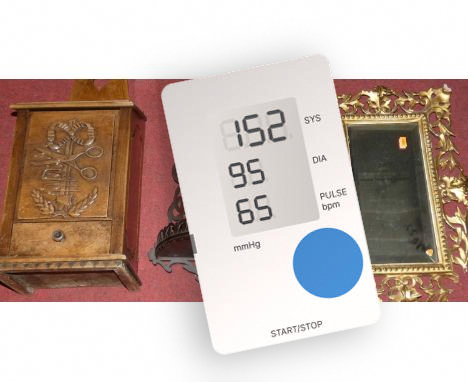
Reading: {"value": 95, "unit": "mmHg"}
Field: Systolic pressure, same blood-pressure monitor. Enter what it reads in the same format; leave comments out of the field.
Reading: {"value": 152, "unit": "mmHg"}
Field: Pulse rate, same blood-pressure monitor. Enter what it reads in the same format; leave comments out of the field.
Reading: {"value": 65, "unit": "bpm"}
